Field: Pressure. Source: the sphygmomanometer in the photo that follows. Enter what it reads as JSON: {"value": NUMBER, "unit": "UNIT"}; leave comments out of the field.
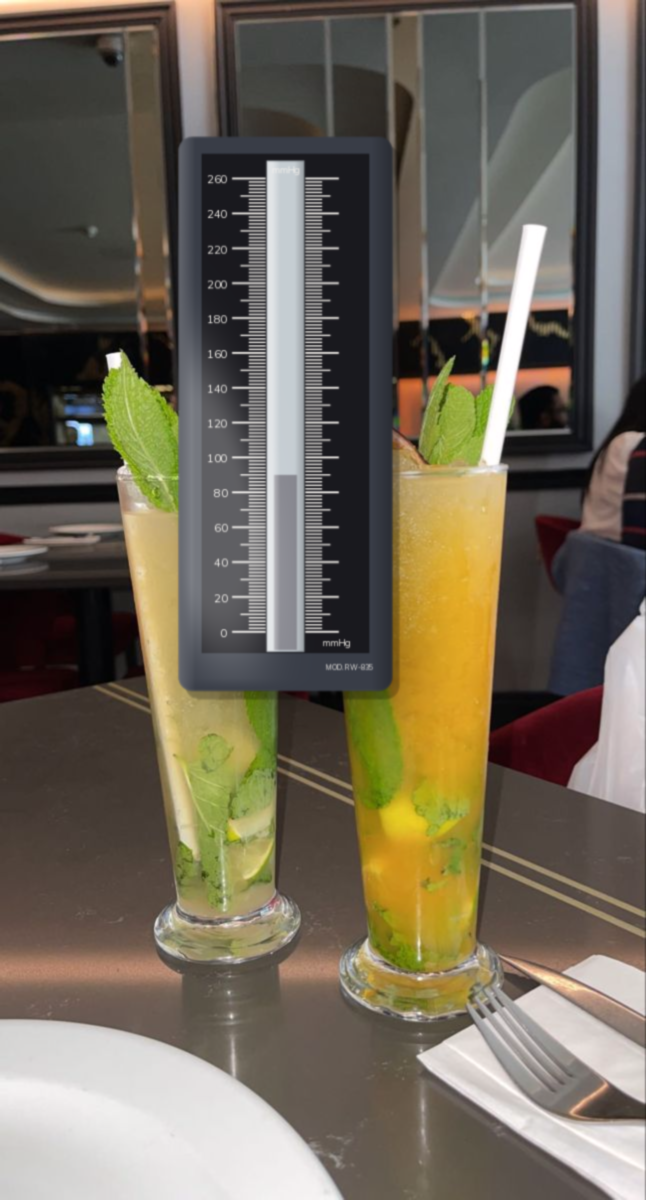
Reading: {"value": 90, "unit": "mmHg"}
